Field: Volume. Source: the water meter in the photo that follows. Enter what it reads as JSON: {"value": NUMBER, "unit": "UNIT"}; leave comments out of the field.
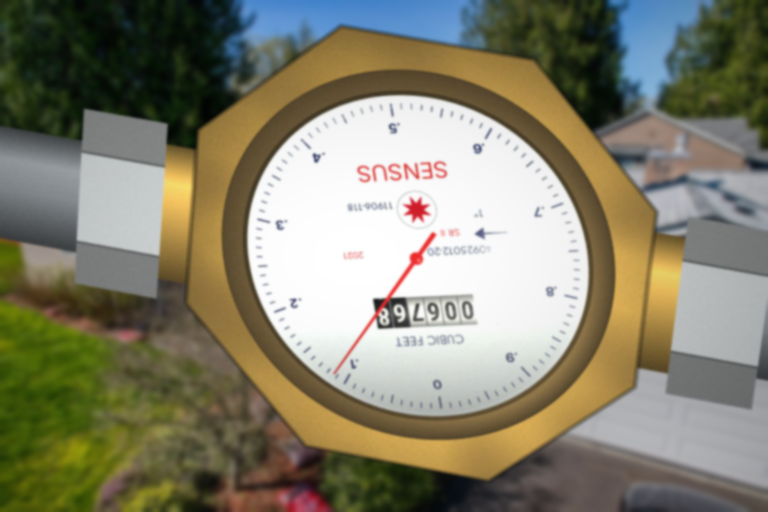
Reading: {"value": 6768.11, "unit": "ft³"}
